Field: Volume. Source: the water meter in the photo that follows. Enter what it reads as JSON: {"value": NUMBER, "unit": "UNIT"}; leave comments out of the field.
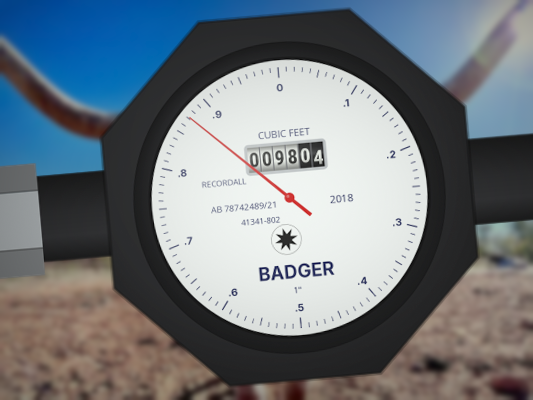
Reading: {"value": 9803.87, "unit": "ft³"}
